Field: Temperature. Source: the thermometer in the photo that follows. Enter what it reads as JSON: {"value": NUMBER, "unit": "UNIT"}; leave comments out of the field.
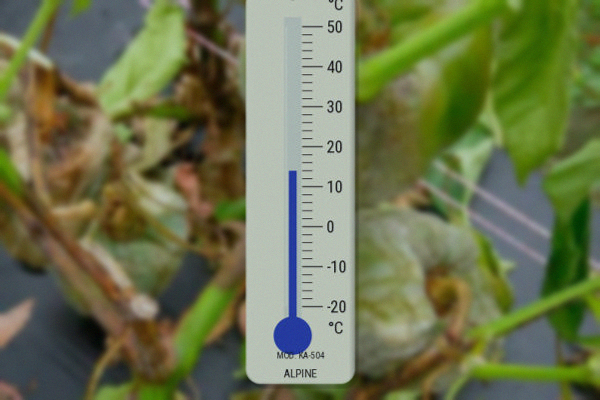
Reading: {"value": 14, "unit": "°C"}
